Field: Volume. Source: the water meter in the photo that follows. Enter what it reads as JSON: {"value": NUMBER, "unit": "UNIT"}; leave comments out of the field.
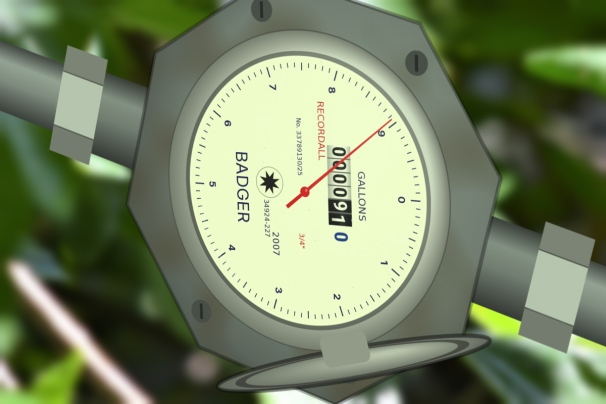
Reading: {"value": 908.9, "unit": "gal"}
